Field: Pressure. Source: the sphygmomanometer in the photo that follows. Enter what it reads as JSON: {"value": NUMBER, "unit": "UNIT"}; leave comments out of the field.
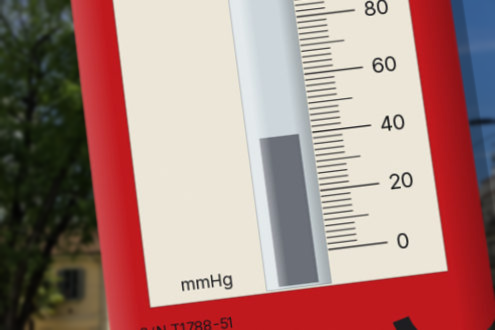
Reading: {"value": 40, "unit": "mmHg"}
